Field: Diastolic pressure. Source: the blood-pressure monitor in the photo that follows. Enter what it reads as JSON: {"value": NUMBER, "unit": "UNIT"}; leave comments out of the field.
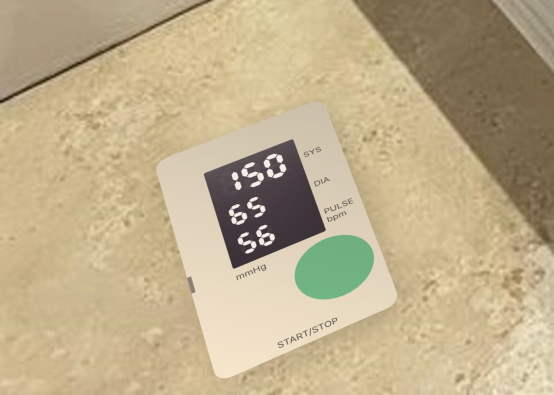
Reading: {"value": 65, "unit": "mmHg"}
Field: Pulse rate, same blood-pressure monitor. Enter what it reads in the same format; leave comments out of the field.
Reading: {"value": 56, "unit": "bpm"}
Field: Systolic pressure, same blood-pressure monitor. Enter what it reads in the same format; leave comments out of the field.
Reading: {"value": 150, "unit": "mmHg"}
